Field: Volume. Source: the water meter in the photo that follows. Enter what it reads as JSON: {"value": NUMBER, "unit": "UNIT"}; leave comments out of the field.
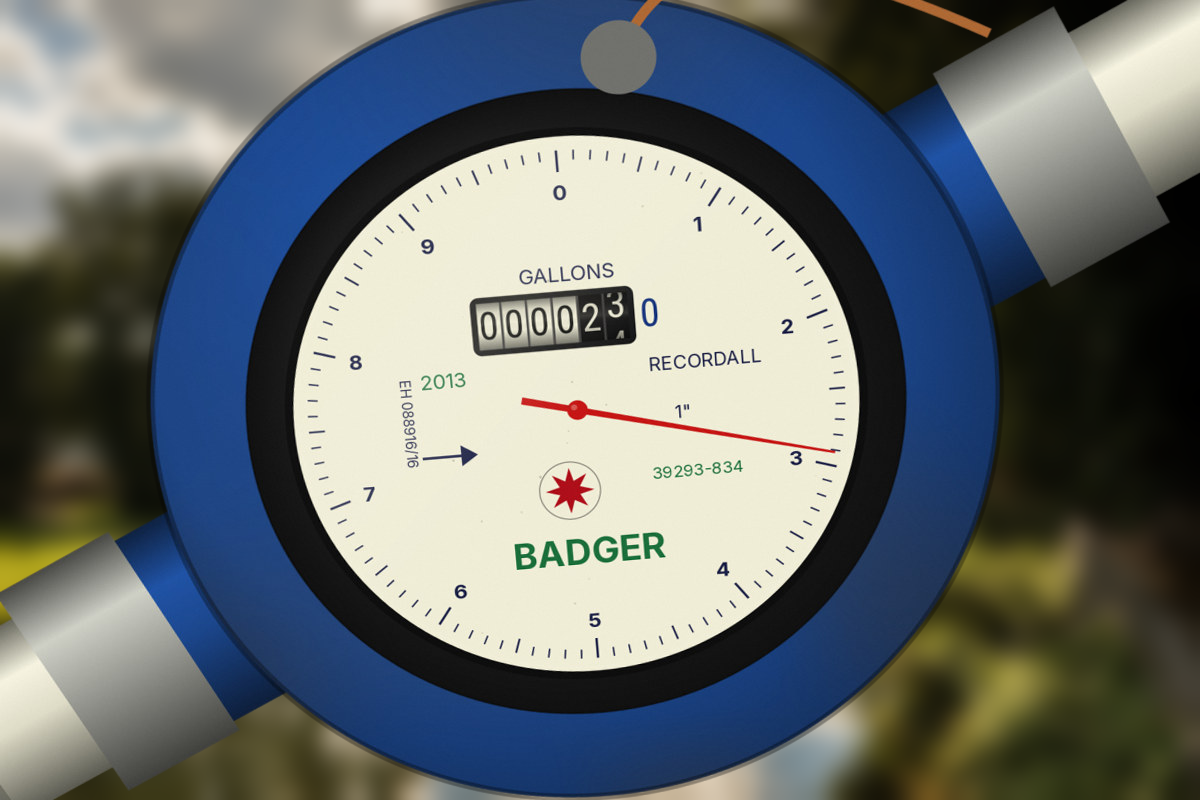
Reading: {"value": 232.9, "unit": "gal"}
